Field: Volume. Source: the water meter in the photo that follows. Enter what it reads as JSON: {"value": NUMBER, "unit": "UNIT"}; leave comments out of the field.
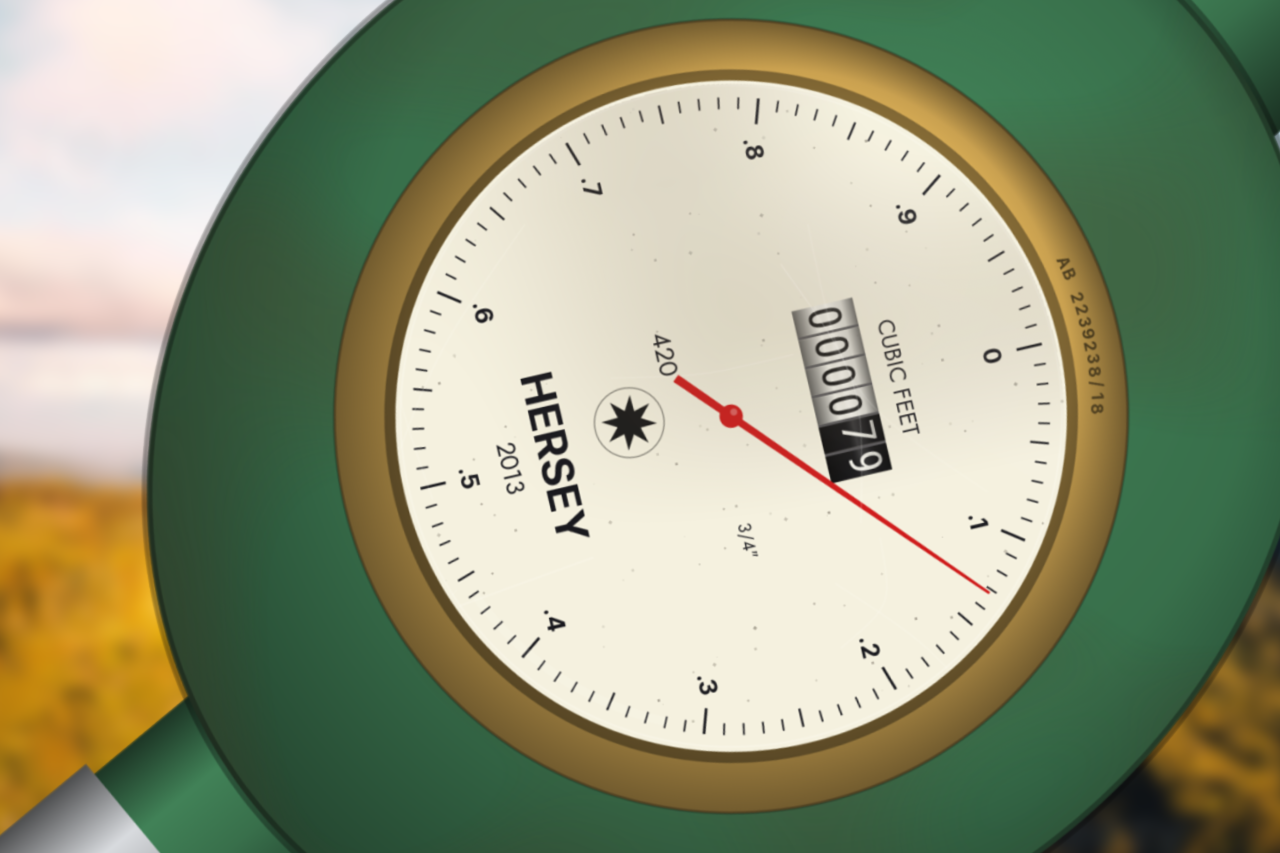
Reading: {"value": 79.13, "unit": "ft³"}
